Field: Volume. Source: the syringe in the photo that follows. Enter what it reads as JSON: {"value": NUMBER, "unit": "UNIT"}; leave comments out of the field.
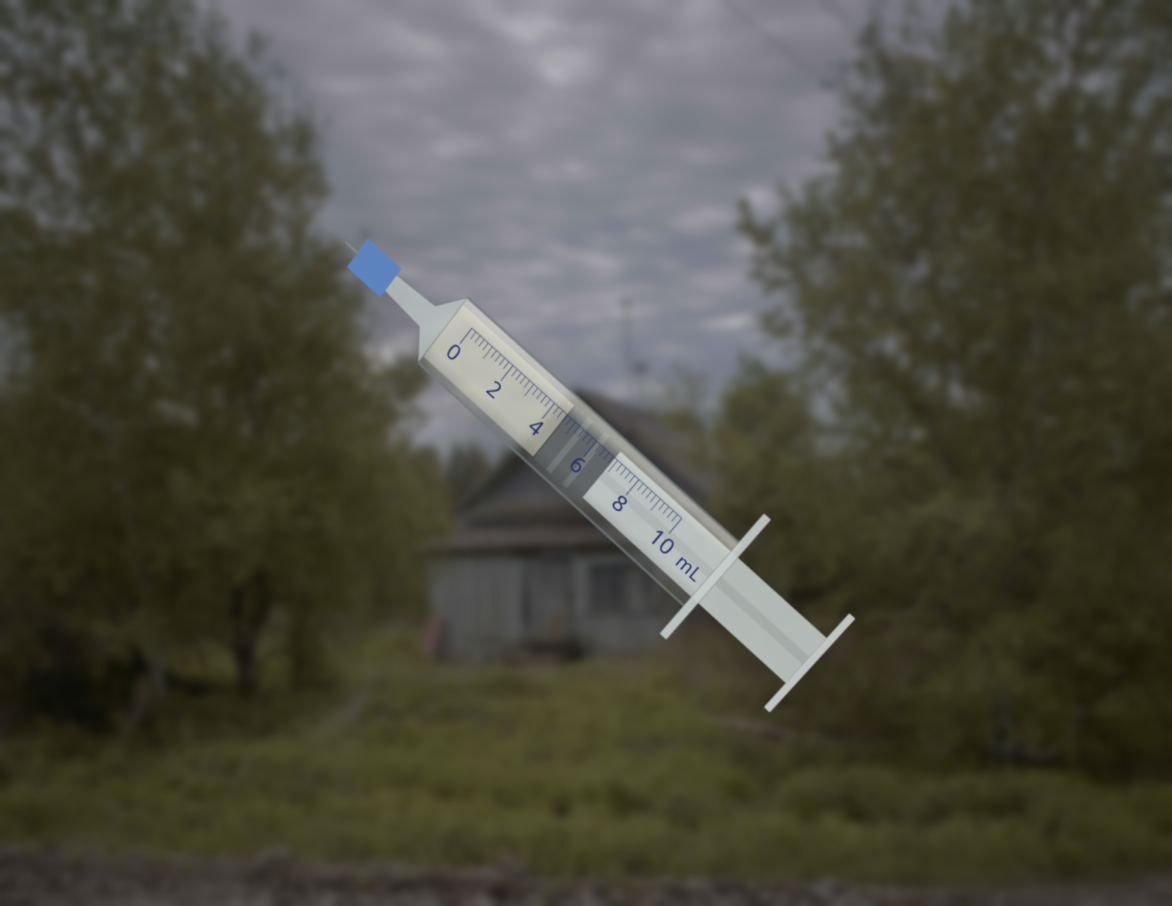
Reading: {"value": 4.6, "unit": "mL"}
